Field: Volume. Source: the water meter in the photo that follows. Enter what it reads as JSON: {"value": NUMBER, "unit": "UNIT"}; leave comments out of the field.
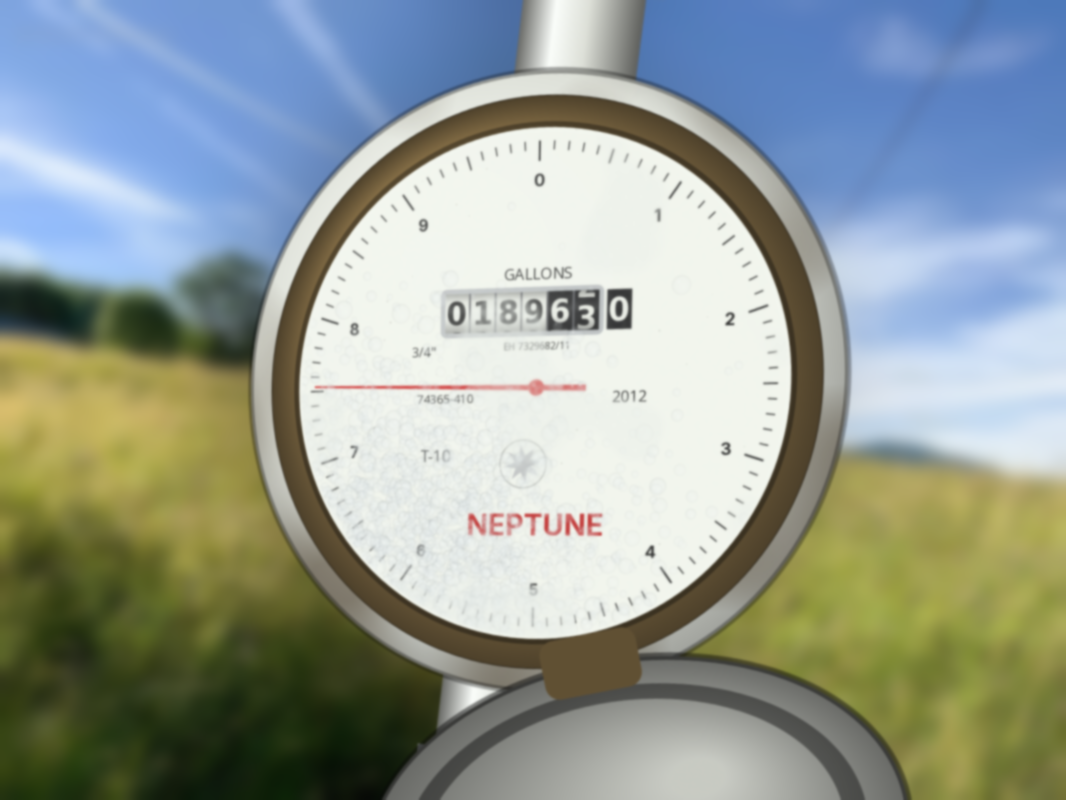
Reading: {"value": 189627.5, "unit": "gal"}
